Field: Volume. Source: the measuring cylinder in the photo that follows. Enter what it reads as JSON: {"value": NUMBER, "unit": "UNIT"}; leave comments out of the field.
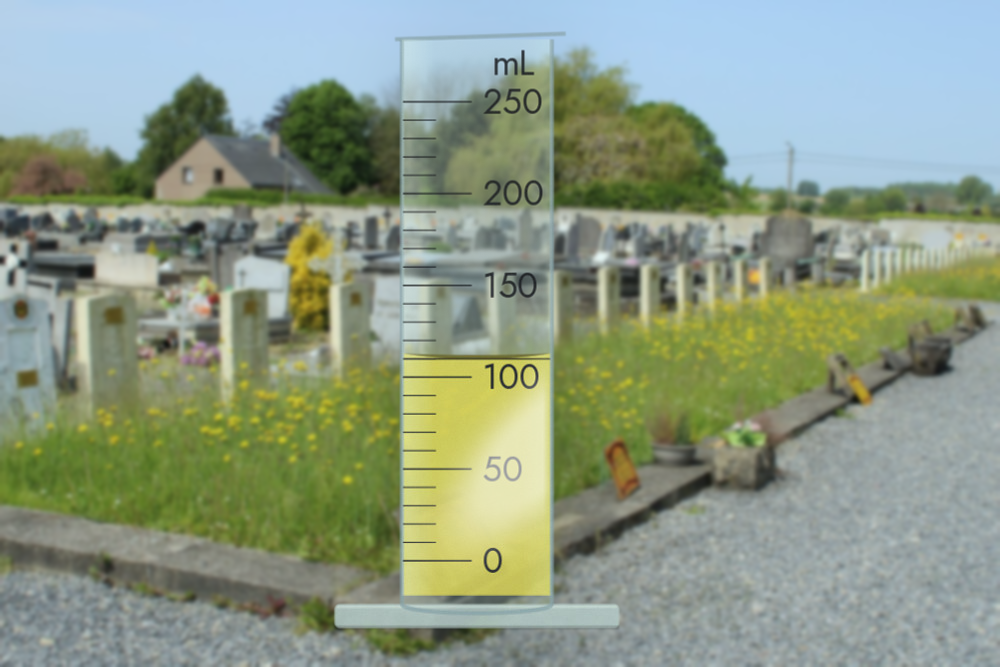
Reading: {"value": 110, "unit": "mL"}
